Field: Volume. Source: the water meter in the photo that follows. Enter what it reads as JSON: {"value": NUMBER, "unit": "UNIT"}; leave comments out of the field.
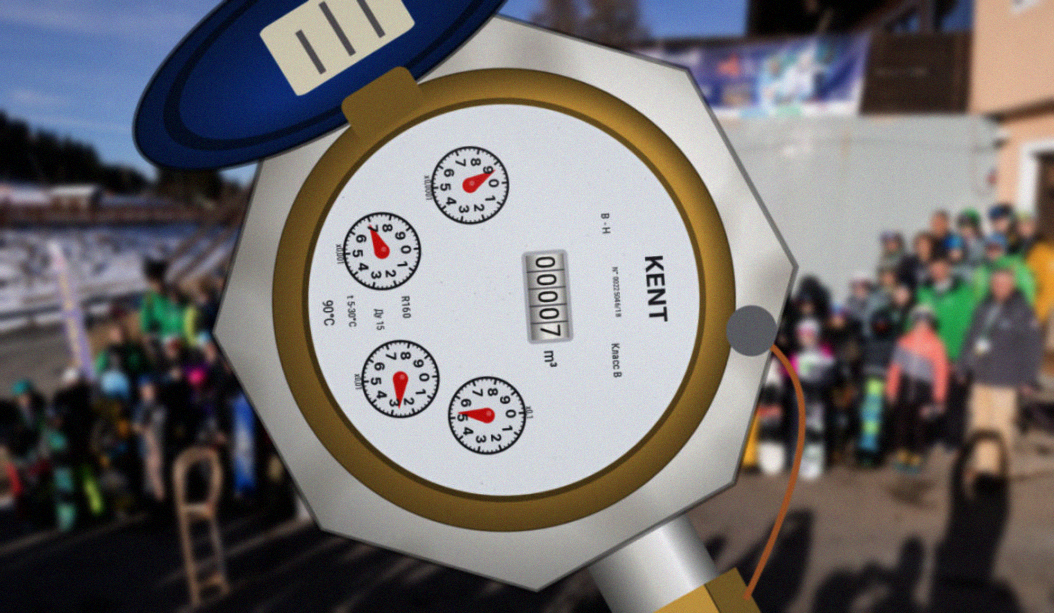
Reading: {"value": 7.5269, "unit": "m³"}
